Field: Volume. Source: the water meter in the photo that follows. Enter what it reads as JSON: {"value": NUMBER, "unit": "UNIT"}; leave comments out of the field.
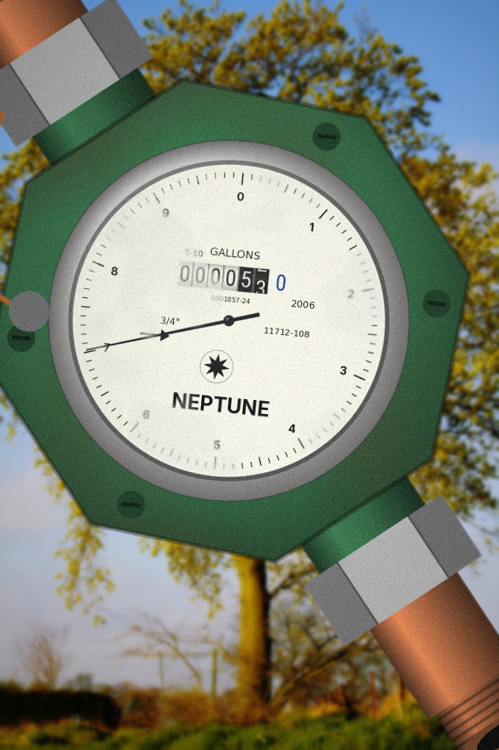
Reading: {"value": 527.0, "unit": "gal"}
